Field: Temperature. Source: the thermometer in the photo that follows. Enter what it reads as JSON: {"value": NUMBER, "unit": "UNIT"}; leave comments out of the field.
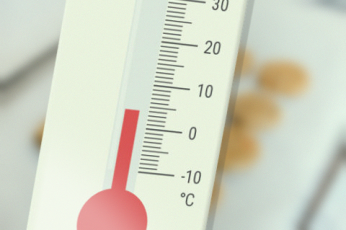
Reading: {"value": 4, "unit": "°C"}
